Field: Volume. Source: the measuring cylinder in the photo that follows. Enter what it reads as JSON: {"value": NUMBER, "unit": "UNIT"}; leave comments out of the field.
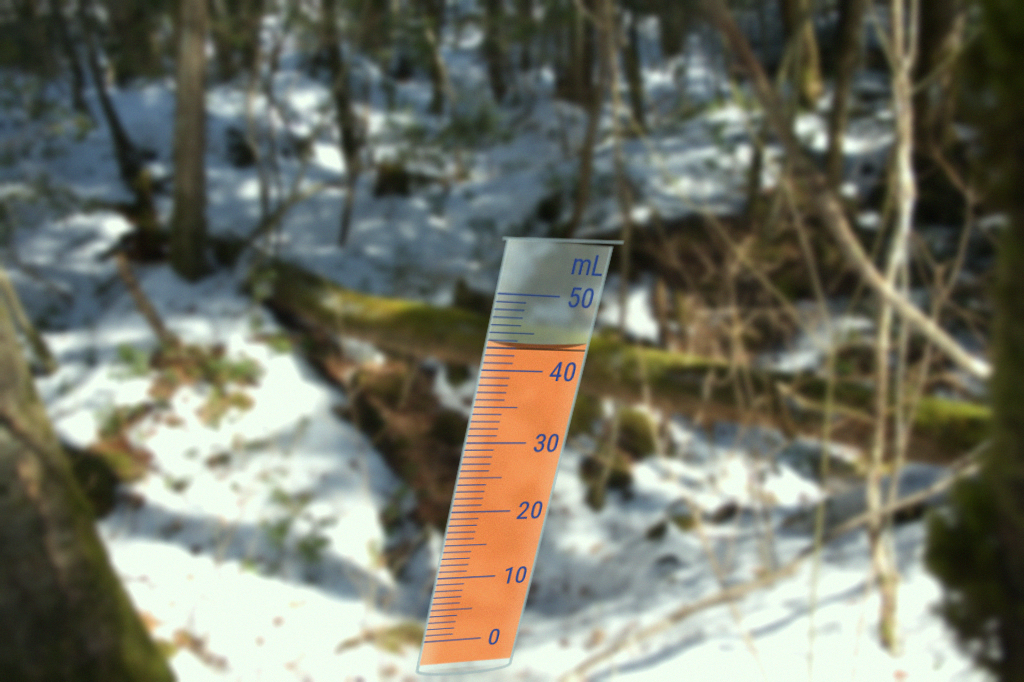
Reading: {"value": 43, "unit": "mL"}
